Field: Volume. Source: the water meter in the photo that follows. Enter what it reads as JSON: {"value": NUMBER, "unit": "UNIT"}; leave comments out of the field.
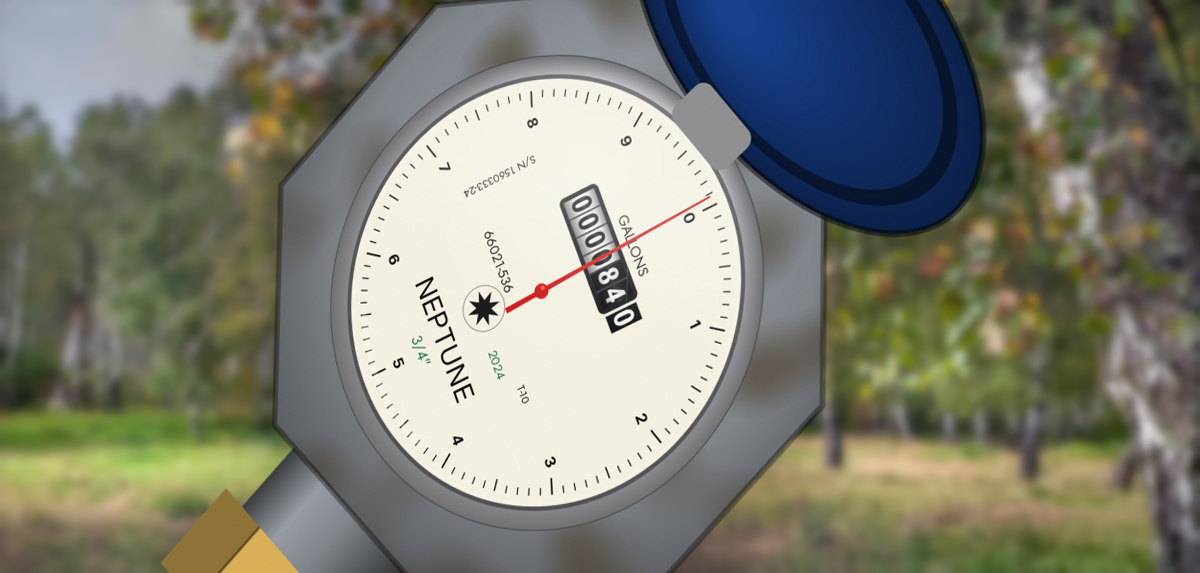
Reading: {"value": 839.9, "unit": "gal"}
